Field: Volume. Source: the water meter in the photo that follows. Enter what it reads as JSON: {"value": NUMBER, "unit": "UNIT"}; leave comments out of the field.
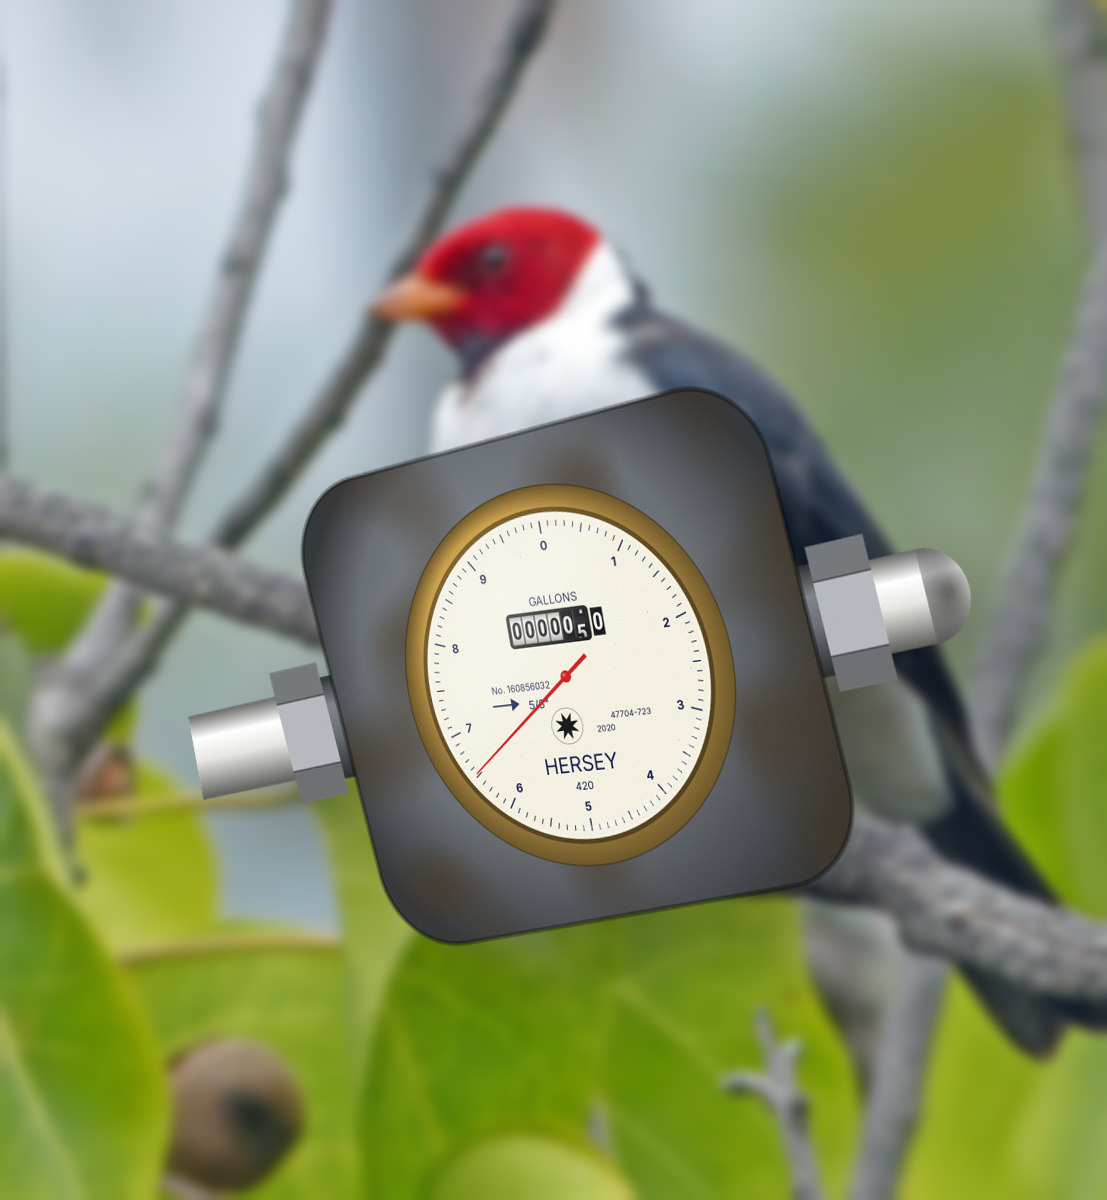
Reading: {"value": 46.5, "unit": "gal"}
